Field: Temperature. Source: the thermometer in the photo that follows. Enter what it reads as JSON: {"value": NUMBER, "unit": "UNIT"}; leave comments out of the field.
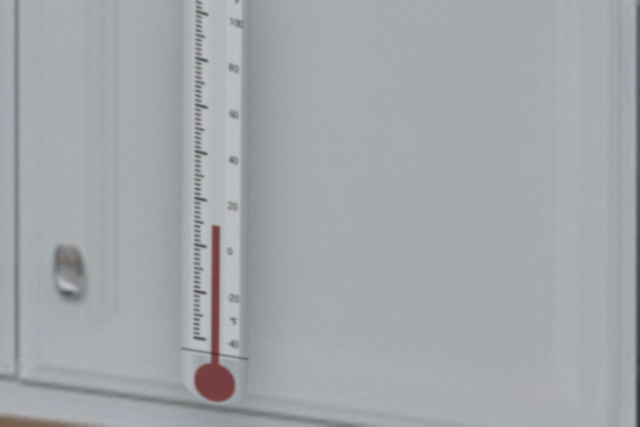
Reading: {"value": 10, "unit": "°F"}
